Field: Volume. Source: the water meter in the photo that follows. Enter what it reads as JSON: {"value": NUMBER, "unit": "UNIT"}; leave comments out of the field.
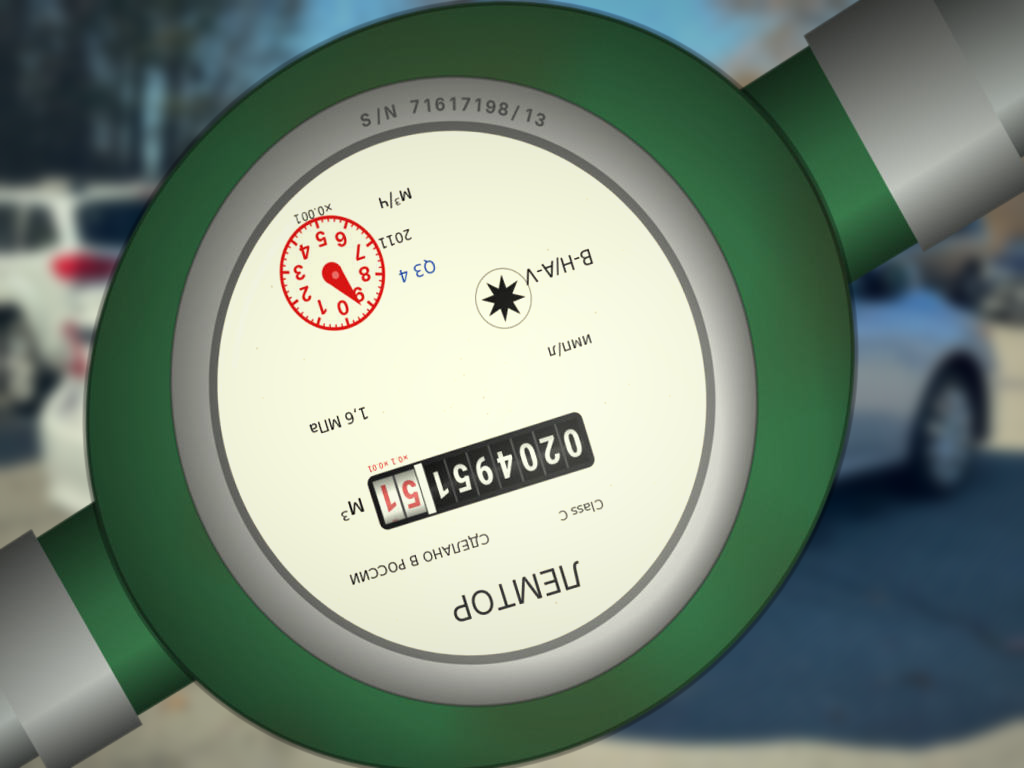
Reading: {"value": 204951.509, "unit": "m³"}
